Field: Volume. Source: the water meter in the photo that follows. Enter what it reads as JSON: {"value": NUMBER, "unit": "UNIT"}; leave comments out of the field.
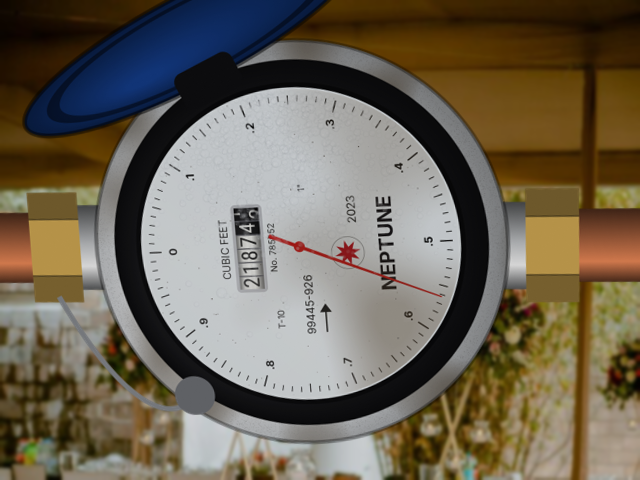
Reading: {"value": 218741.56, "unit": "ft³"}
